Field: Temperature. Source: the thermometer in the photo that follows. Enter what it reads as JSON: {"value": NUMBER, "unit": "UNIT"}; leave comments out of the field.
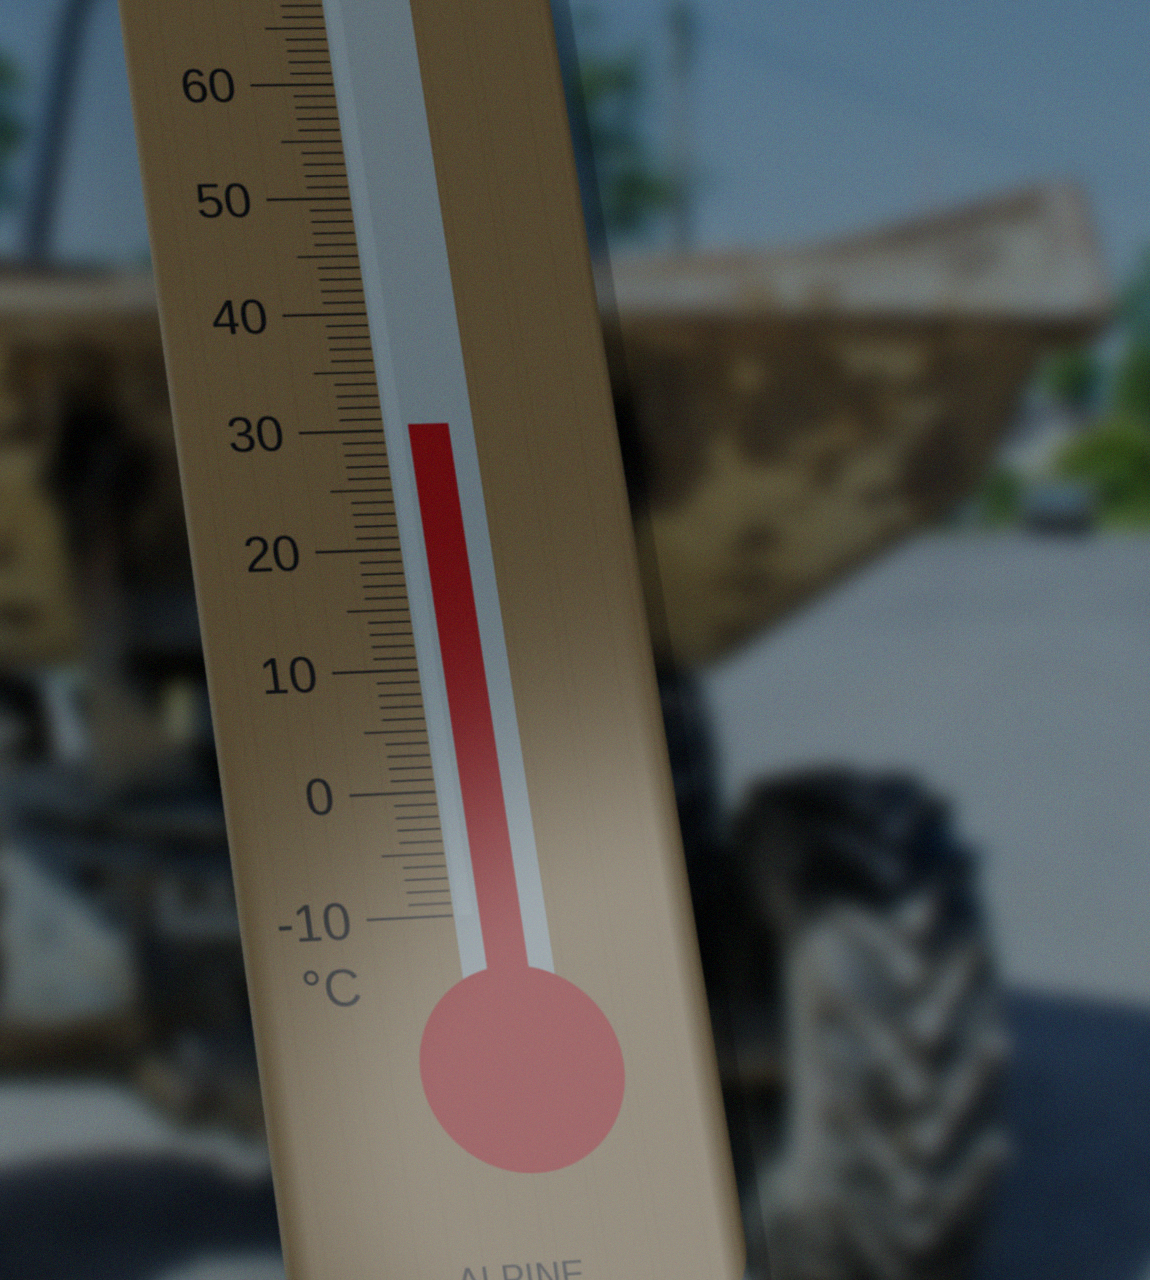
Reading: {"value": 30.5, "unit": "°C"}
